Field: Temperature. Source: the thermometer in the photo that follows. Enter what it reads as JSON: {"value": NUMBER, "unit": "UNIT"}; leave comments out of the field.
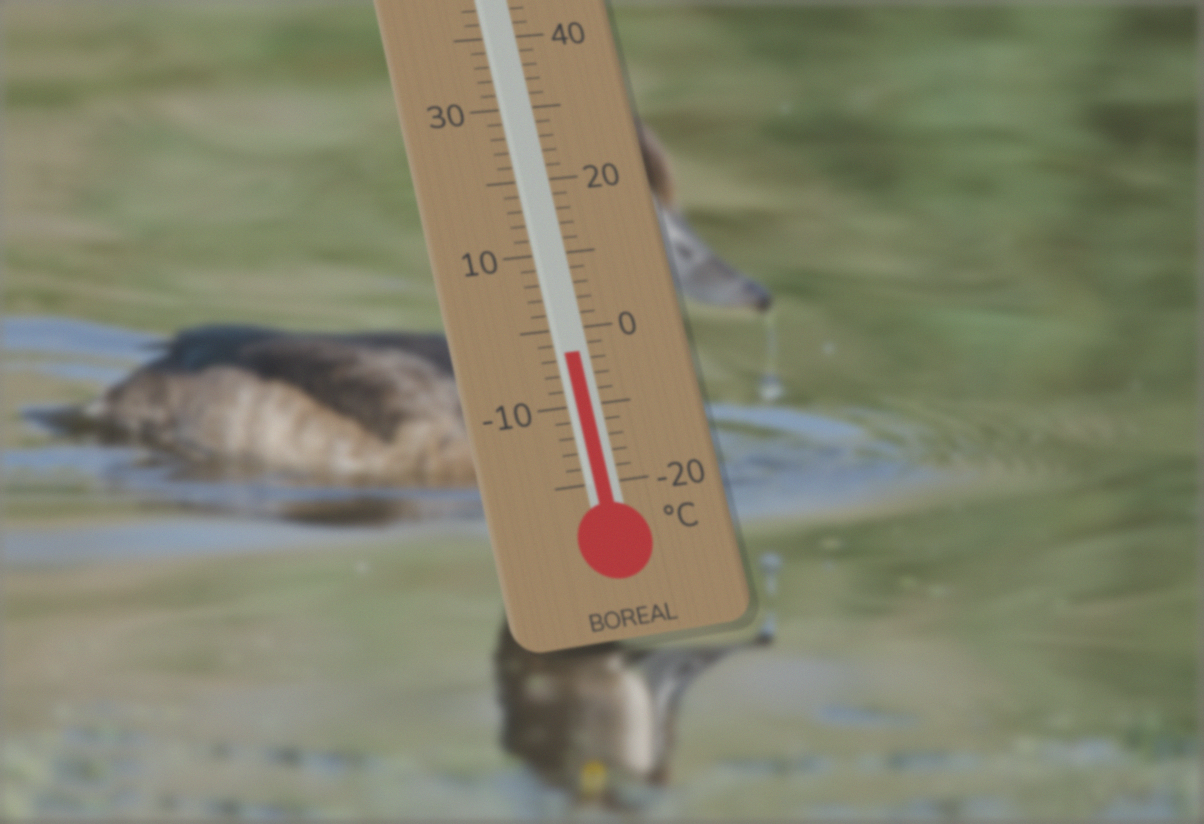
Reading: {"value": -3, "unit": "°C"}
